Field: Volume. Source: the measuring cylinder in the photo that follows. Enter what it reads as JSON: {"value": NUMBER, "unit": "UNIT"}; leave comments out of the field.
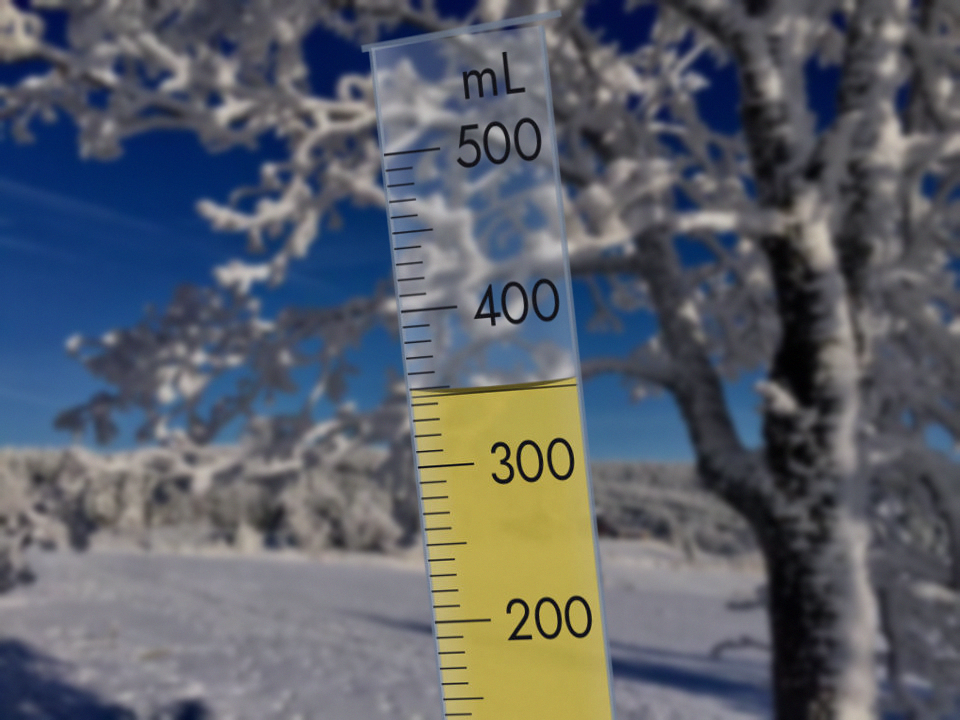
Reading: {"value": 345, "unit": "mL"}
